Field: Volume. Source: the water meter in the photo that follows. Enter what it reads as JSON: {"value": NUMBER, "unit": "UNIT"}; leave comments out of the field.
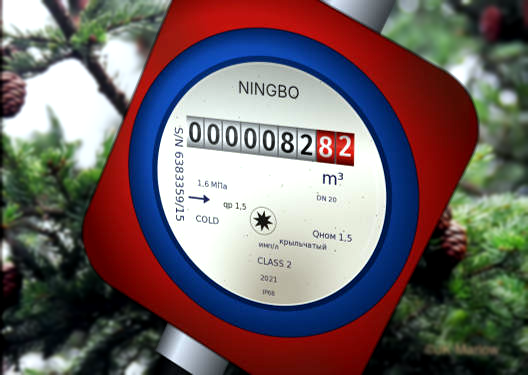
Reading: {"value": 82.82, "unit": "m³"}
